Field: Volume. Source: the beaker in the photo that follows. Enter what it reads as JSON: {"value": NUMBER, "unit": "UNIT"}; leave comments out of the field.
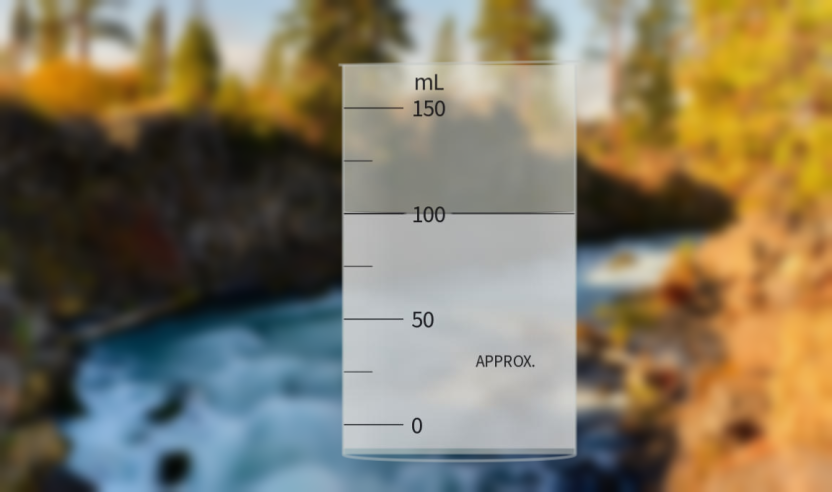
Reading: {"value": 100, "unit": "mL"}
